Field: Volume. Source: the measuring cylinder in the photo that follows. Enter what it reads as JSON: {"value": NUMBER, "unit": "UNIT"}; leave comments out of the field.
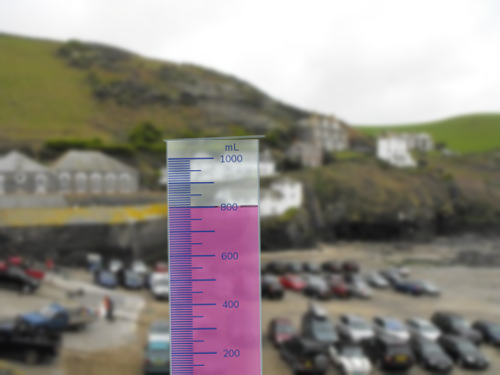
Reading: {"value": 800, "unit": "mL"}
